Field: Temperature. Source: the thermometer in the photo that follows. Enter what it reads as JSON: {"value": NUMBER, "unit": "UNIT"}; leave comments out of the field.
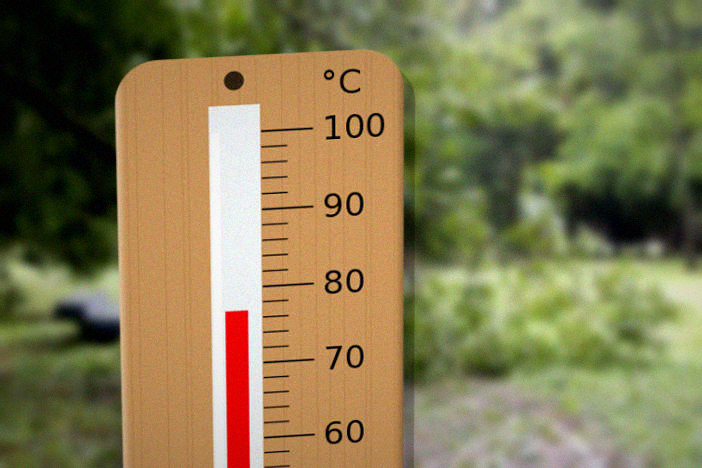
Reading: {"value": 77, "unit": "°C"}
